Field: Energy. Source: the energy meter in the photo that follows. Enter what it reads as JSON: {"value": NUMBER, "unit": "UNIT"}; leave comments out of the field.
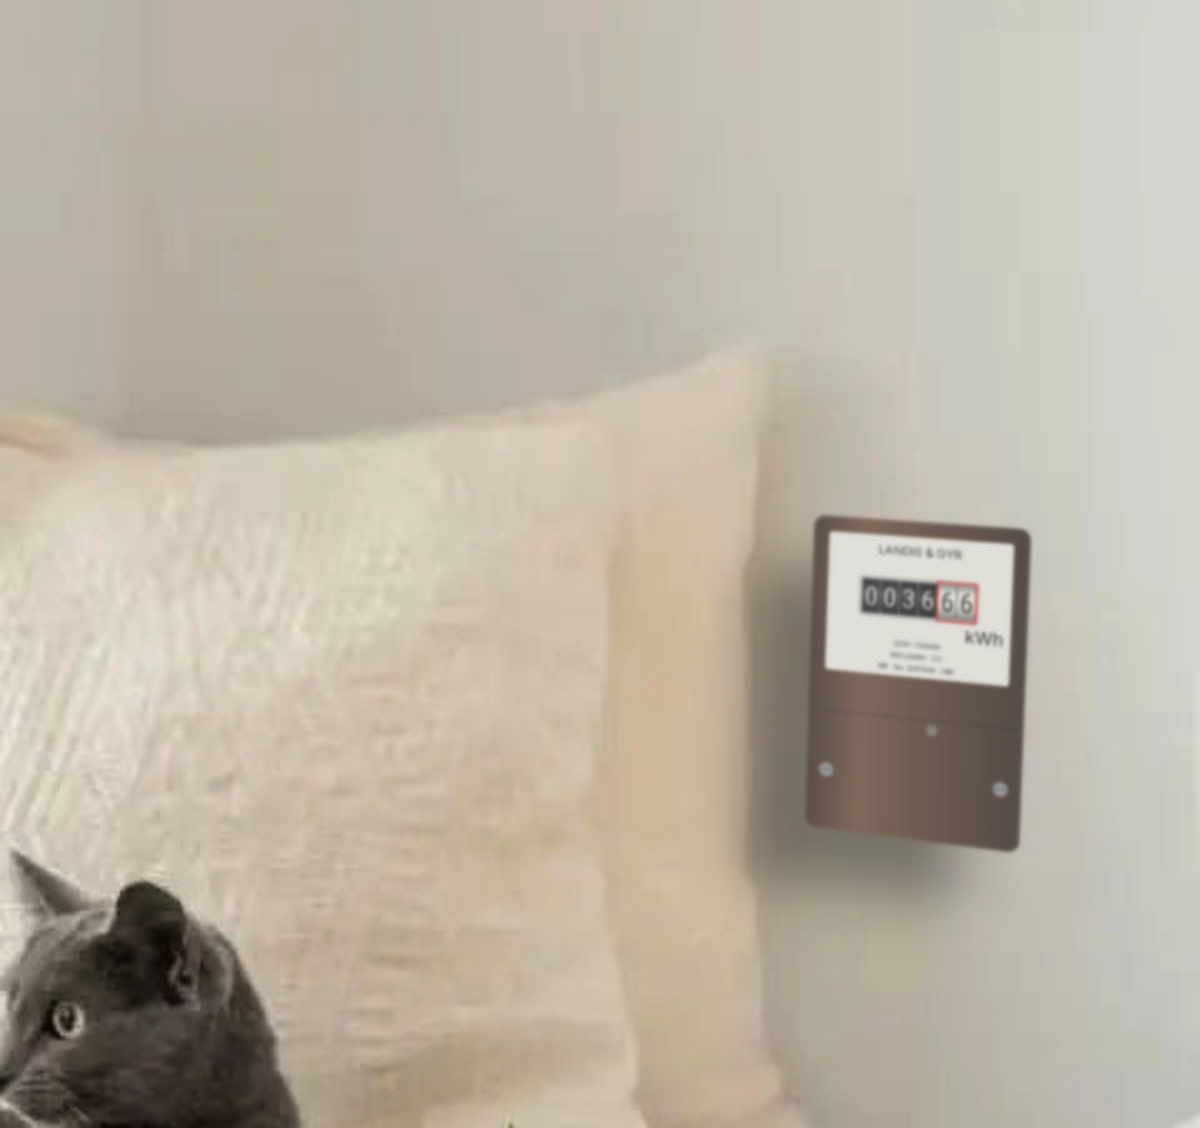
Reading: {"value": 36.66, "unit": "kWh"}
